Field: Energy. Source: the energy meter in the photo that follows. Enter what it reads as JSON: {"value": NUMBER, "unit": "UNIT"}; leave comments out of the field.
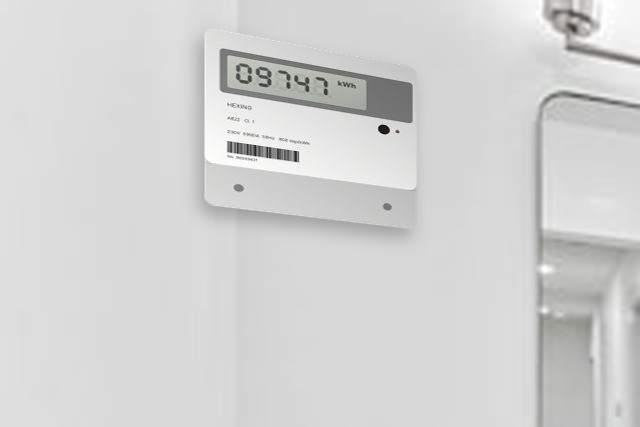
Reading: {"value": 9747, "unit": "kWh"}
